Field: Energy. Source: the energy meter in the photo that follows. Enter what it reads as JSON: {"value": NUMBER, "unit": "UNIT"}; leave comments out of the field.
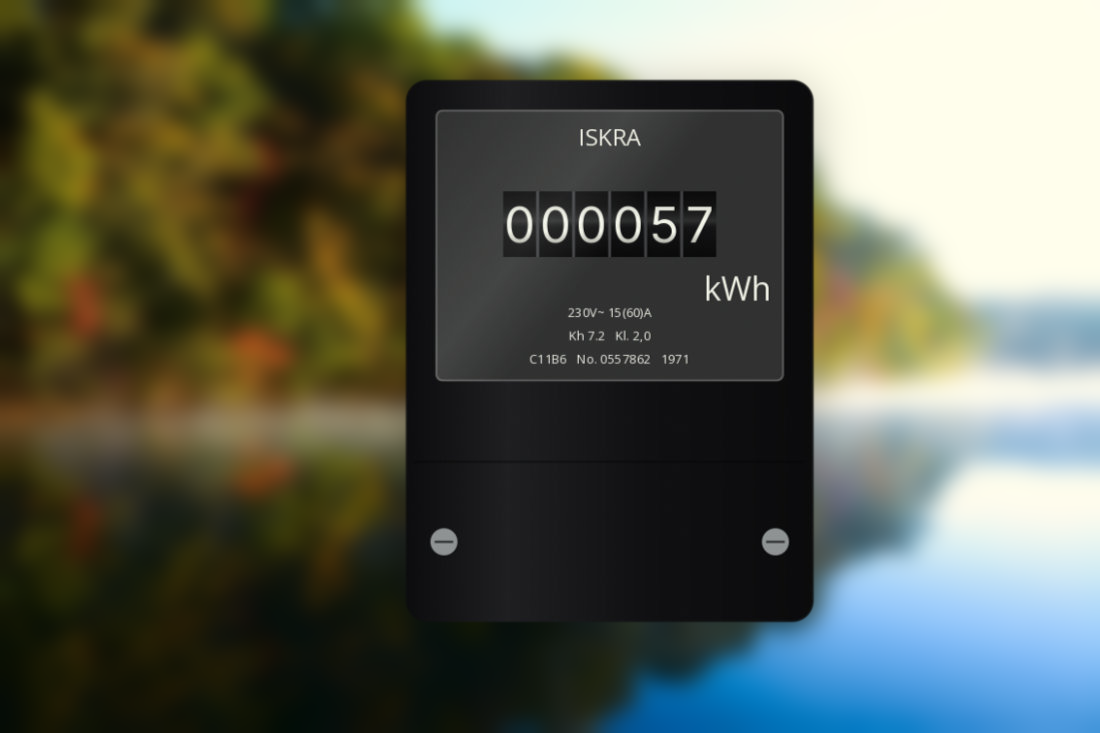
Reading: {"value": 57, "unit": "kWh"}
